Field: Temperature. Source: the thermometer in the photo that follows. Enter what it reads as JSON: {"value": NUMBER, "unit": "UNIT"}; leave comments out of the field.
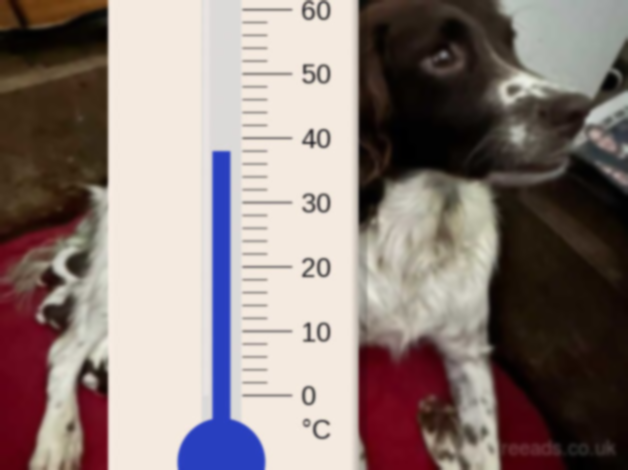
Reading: {"value": 38, "unit": "°C"}
